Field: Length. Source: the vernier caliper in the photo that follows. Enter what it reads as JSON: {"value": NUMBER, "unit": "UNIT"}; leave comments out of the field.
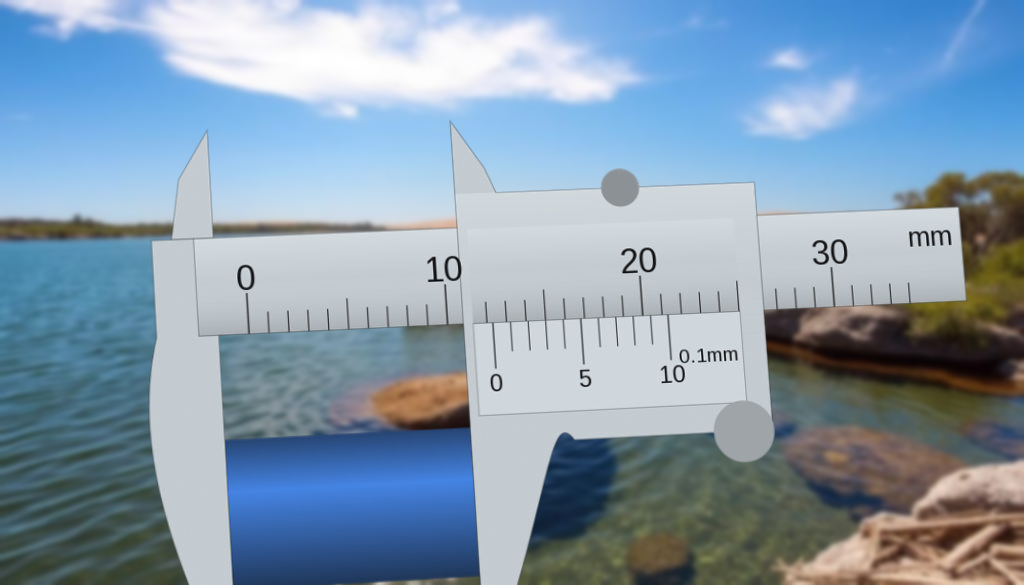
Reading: {"value": 12.3, "unit": "mm"}
